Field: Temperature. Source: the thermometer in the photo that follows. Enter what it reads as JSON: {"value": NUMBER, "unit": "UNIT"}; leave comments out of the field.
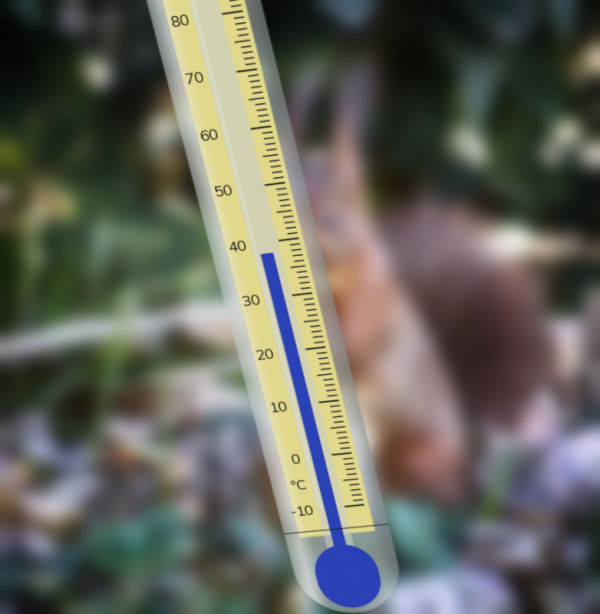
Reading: {"value": 38, "unit": "°C"}
